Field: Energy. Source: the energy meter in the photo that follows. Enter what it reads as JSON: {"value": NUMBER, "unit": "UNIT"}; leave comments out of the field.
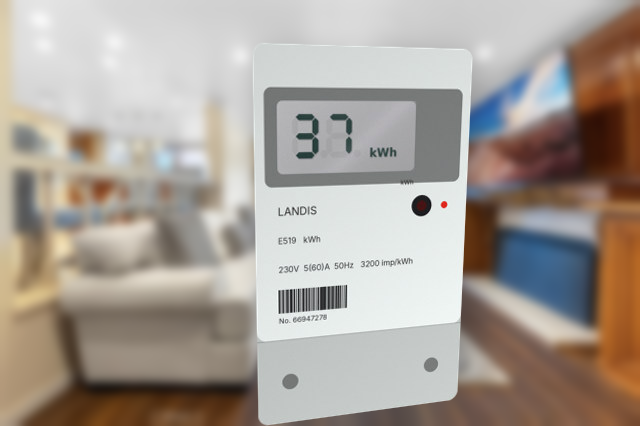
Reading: {"value": 37, "unit": "kWh"}
